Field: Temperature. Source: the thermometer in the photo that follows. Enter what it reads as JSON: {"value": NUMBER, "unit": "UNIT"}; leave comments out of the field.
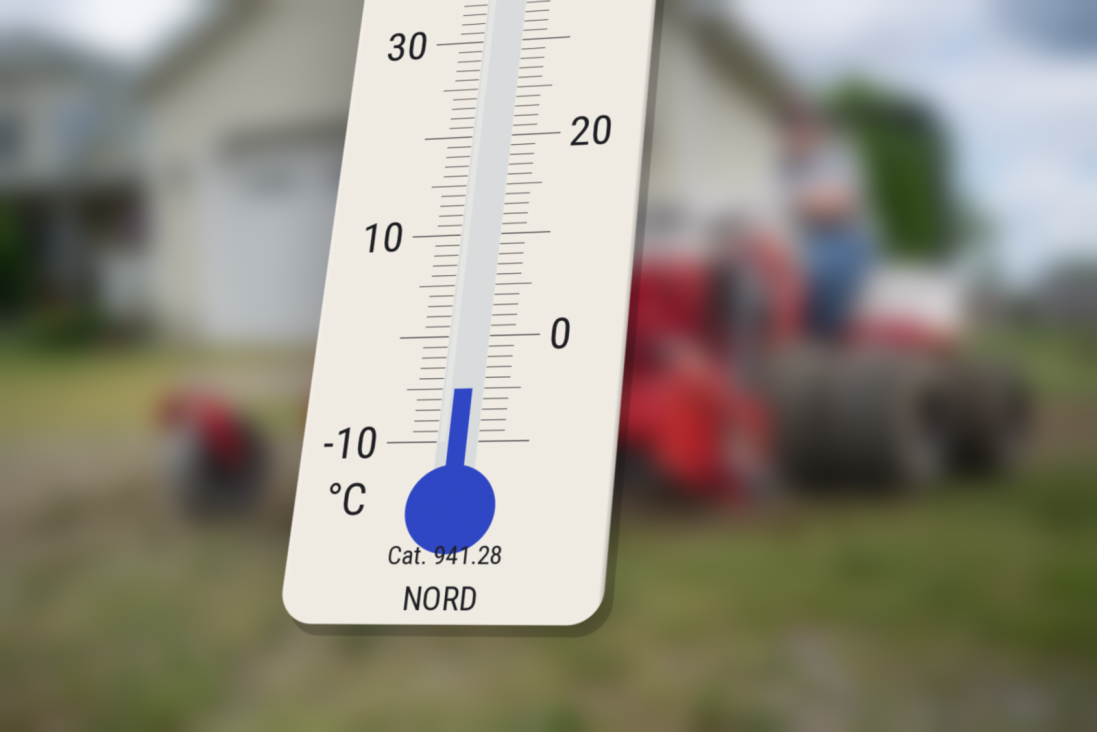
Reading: {"value": -5, "unit": "°C"}
